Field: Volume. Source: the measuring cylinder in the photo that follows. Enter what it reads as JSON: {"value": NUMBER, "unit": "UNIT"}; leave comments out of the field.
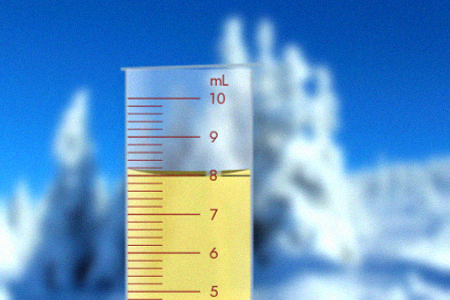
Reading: {"value": 8, "unit": "mL"}
